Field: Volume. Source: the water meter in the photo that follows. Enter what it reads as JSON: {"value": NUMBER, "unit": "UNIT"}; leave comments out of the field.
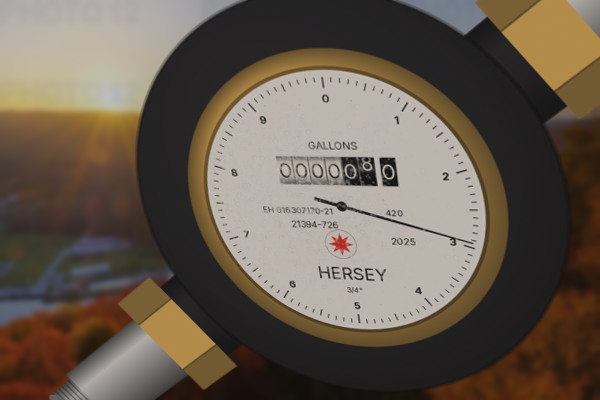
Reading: {"value": 82.9, "unit": "gal"}
